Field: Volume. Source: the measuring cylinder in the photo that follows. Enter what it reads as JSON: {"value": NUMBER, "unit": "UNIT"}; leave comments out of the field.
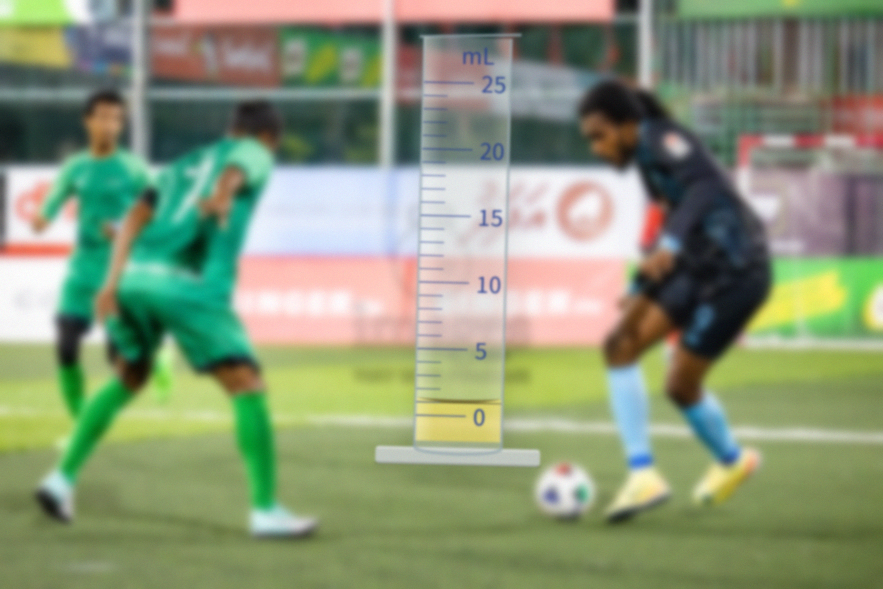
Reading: {"value": 1, "unit": "mL"}
